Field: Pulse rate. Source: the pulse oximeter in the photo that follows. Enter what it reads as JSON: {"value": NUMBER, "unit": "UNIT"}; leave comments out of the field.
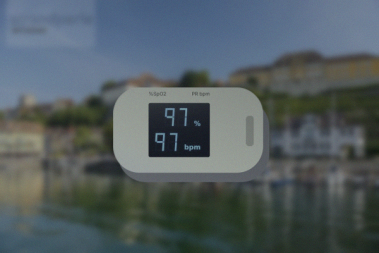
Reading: {"value": 97, "unit": "bpm"}
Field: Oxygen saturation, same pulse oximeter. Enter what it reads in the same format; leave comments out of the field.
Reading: {"value": 97, "unit": "%"}
